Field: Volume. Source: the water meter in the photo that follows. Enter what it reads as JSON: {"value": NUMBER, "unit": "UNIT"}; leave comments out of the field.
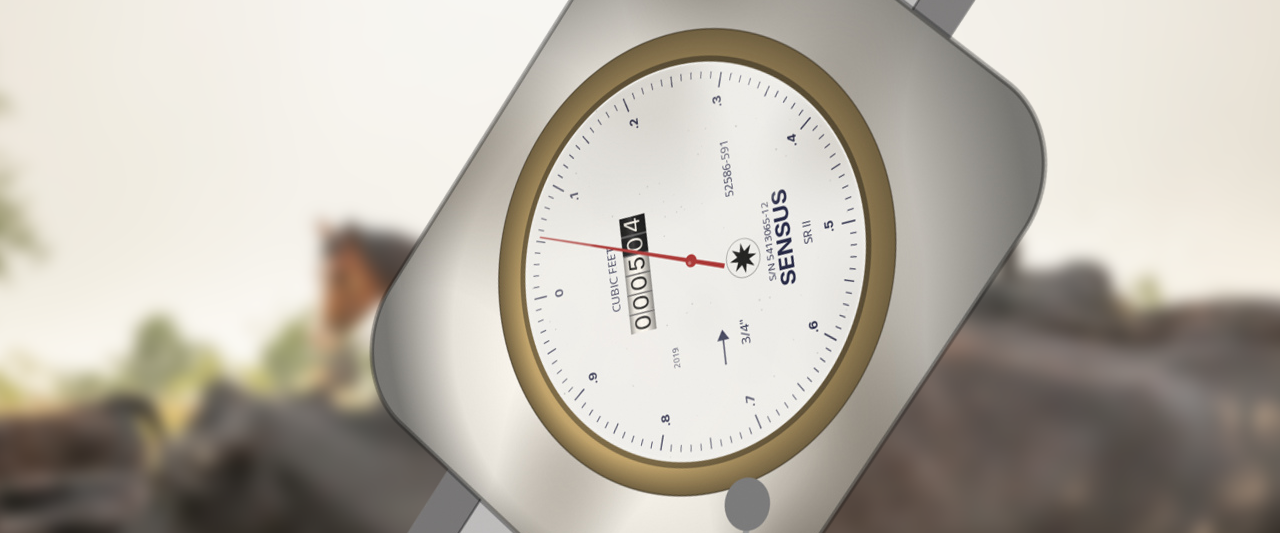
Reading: {"value": 504.05, "unit": "ft³"}
